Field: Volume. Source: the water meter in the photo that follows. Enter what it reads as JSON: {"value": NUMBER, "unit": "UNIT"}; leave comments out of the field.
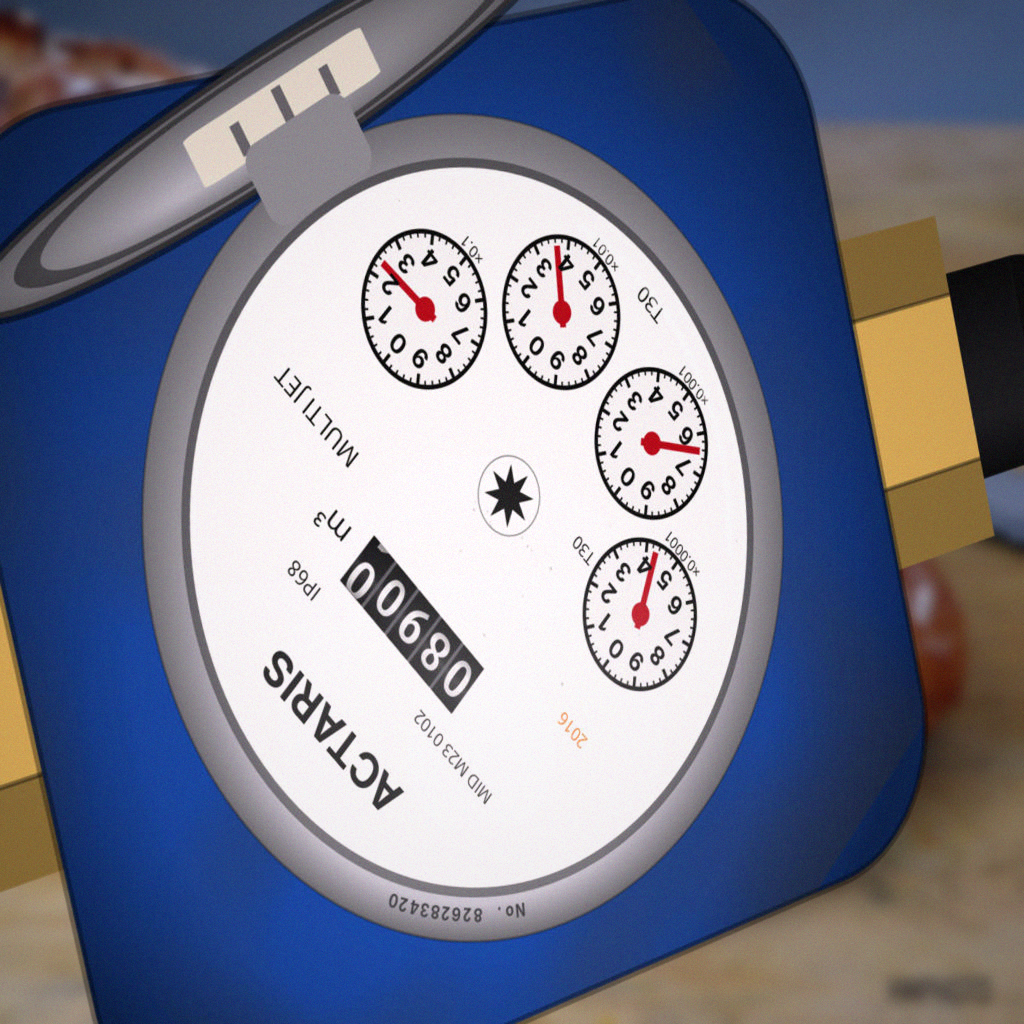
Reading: {"value": 8900.2364, "unit": "m³"}
